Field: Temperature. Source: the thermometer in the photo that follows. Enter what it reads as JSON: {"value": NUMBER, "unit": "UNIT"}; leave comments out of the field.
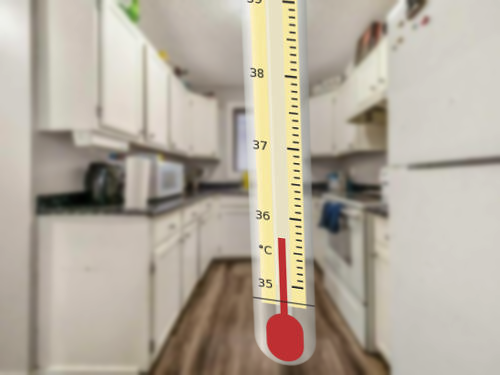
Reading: {"value": 35.7, "unit": "°C"}
